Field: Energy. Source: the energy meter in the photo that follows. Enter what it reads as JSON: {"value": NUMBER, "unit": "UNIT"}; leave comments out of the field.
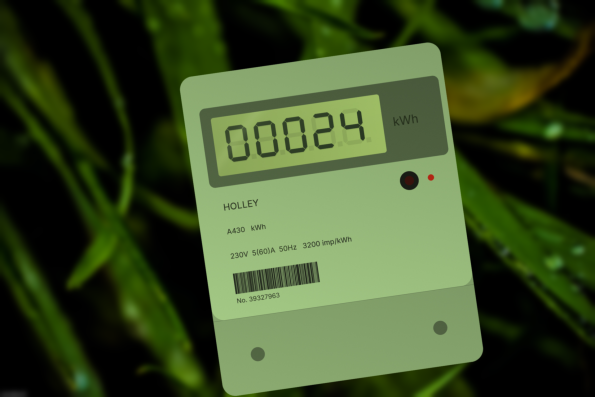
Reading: {"value": 24, "unit": "kWh"}
